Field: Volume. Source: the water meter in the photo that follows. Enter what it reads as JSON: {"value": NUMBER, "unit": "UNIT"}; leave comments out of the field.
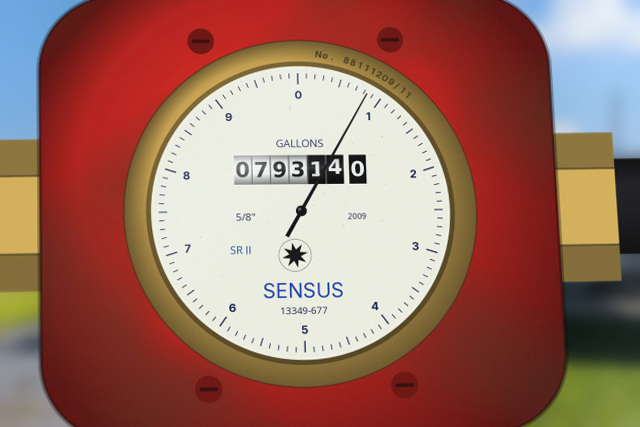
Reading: {"value": 793140.8, "unit": "gal"}
